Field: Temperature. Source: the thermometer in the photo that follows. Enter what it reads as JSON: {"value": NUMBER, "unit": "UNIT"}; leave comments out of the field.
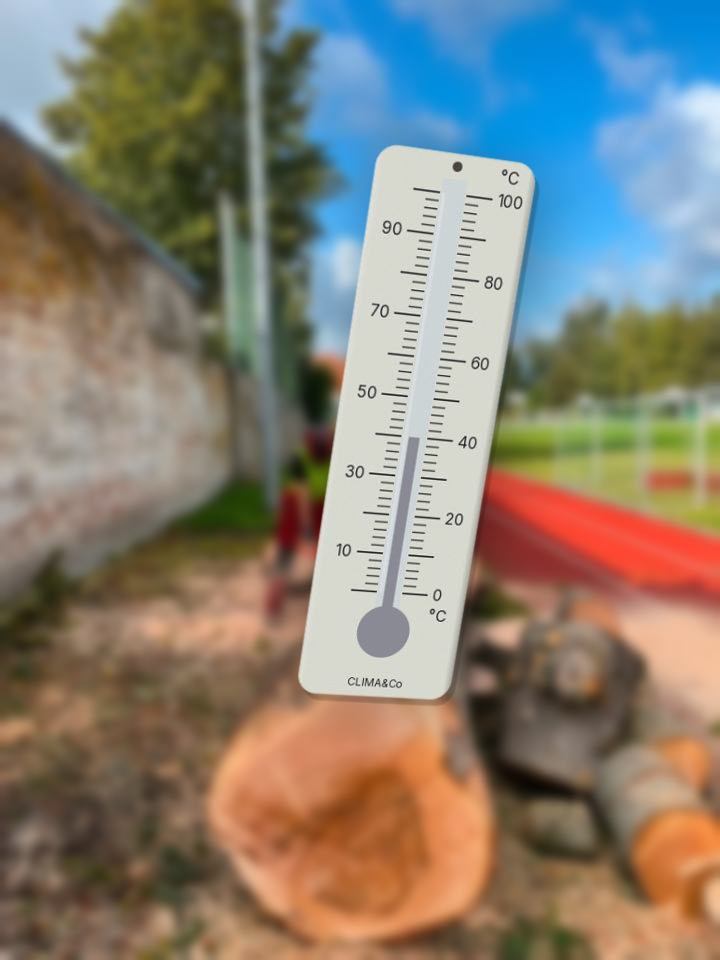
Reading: {"value": 40, "unit": "°C"}
